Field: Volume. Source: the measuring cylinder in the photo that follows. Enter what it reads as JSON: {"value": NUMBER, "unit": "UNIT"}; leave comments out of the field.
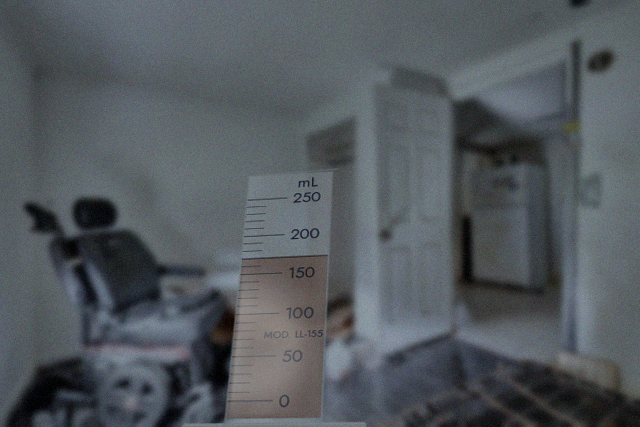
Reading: {"value": 170, "unit": "mL"}
